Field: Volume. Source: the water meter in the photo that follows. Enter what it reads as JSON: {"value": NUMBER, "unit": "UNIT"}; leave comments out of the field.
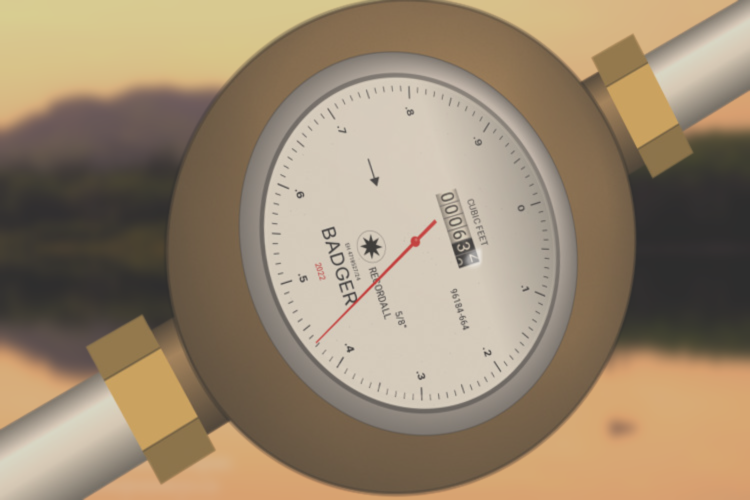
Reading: {"value": 632.43, "unit": "ft³"}
